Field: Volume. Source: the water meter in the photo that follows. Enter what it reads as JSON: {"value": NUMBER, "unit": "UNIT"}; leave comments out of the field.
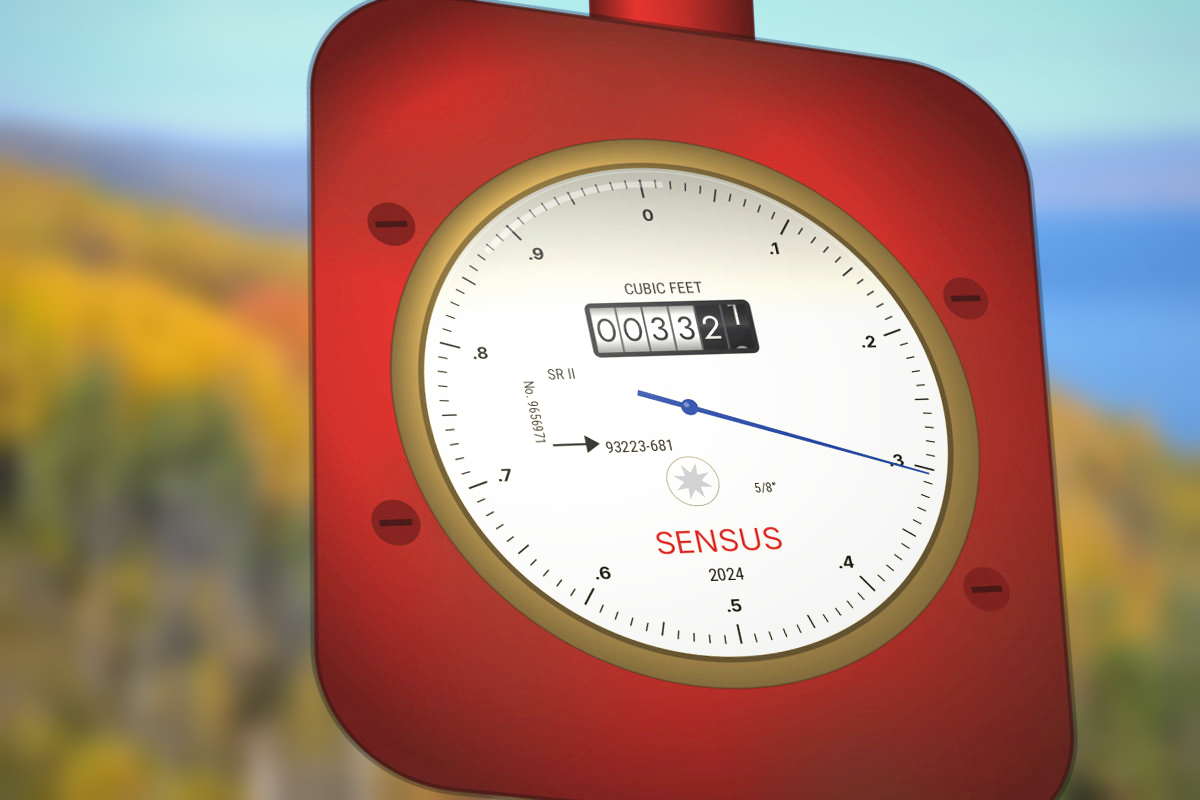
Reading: {"value": 3321.30, "unit": "ft³"}
